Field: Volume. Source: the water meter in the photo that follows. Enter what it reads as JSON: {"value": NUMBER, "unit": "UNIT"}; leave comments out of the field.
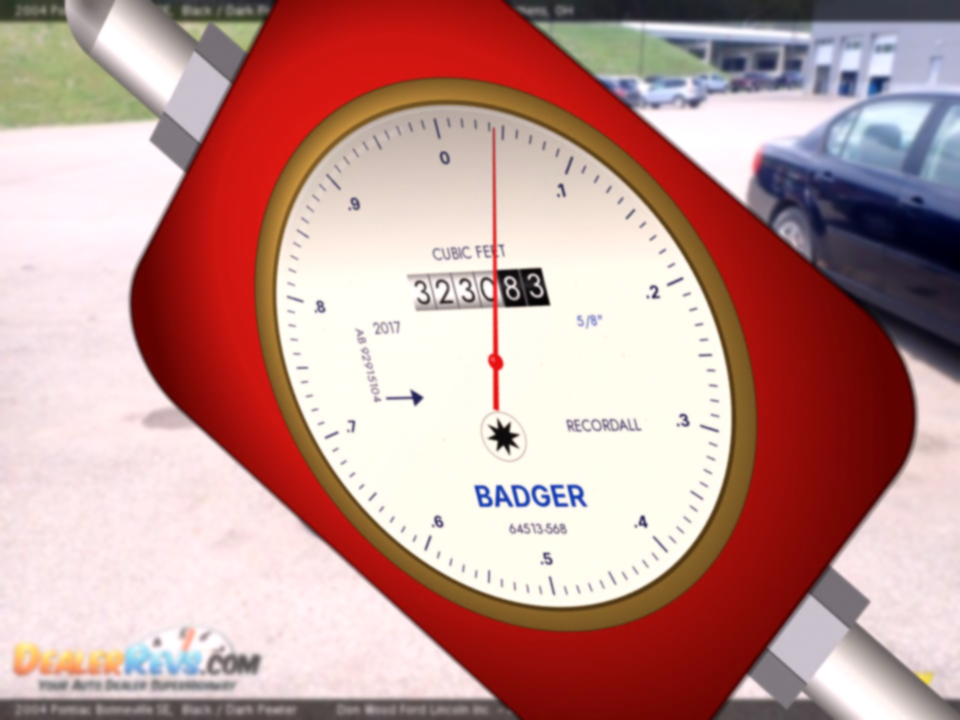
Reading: {"value": 323083.04, "unit": "ft³"}
